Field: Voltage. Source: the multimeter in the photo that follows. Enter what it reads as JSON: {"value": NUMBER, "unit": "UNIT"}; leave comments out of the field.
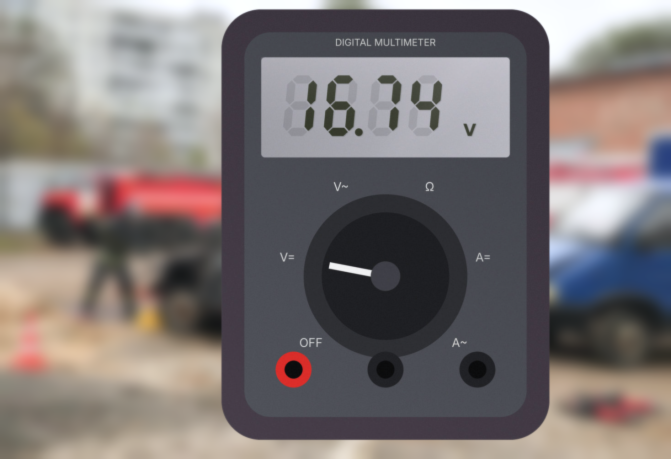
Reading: {"value": 16.74, "unit": "V"}
